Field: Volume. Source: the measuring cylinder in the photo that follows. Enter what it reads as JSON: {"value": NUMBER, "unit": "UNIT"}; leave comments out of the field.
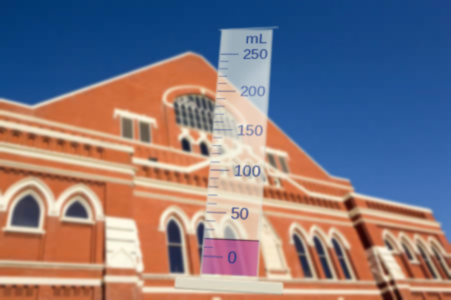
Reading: {"value": 20, "unit": "mL"}
